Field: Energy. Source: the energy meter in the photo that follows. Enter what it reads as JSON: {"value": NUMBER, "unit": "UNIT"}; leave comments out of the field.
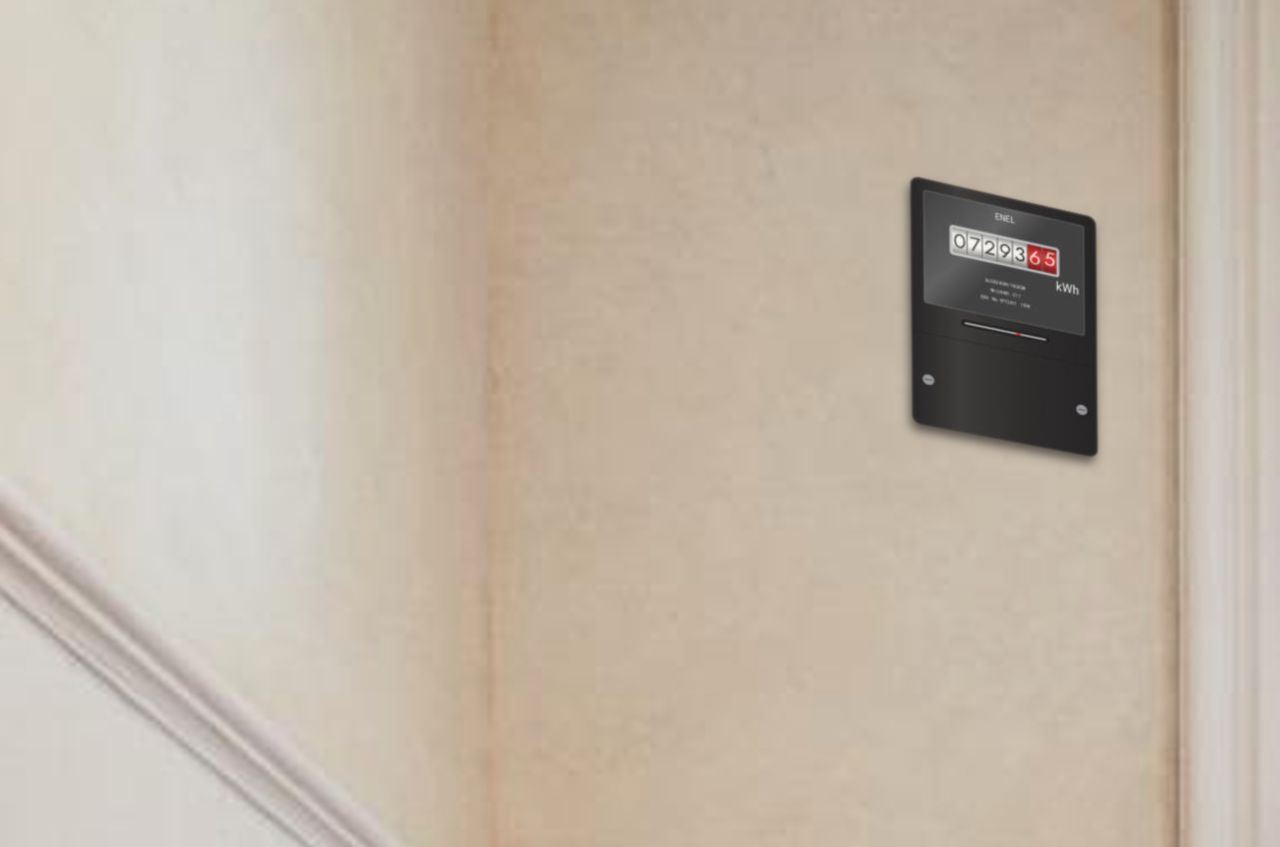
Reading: {"value": 7293.65, "unit": "kWh"}
